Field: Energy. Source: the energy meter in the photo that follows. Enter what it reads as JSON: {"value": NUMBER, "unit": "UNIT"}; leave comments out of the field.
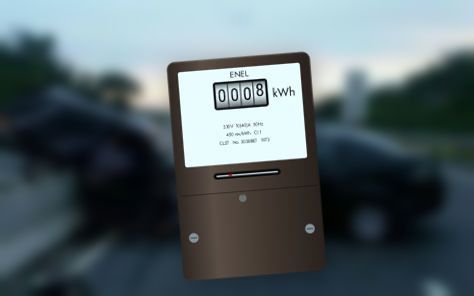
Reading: {"value": 8, "unit": "kWh"}
